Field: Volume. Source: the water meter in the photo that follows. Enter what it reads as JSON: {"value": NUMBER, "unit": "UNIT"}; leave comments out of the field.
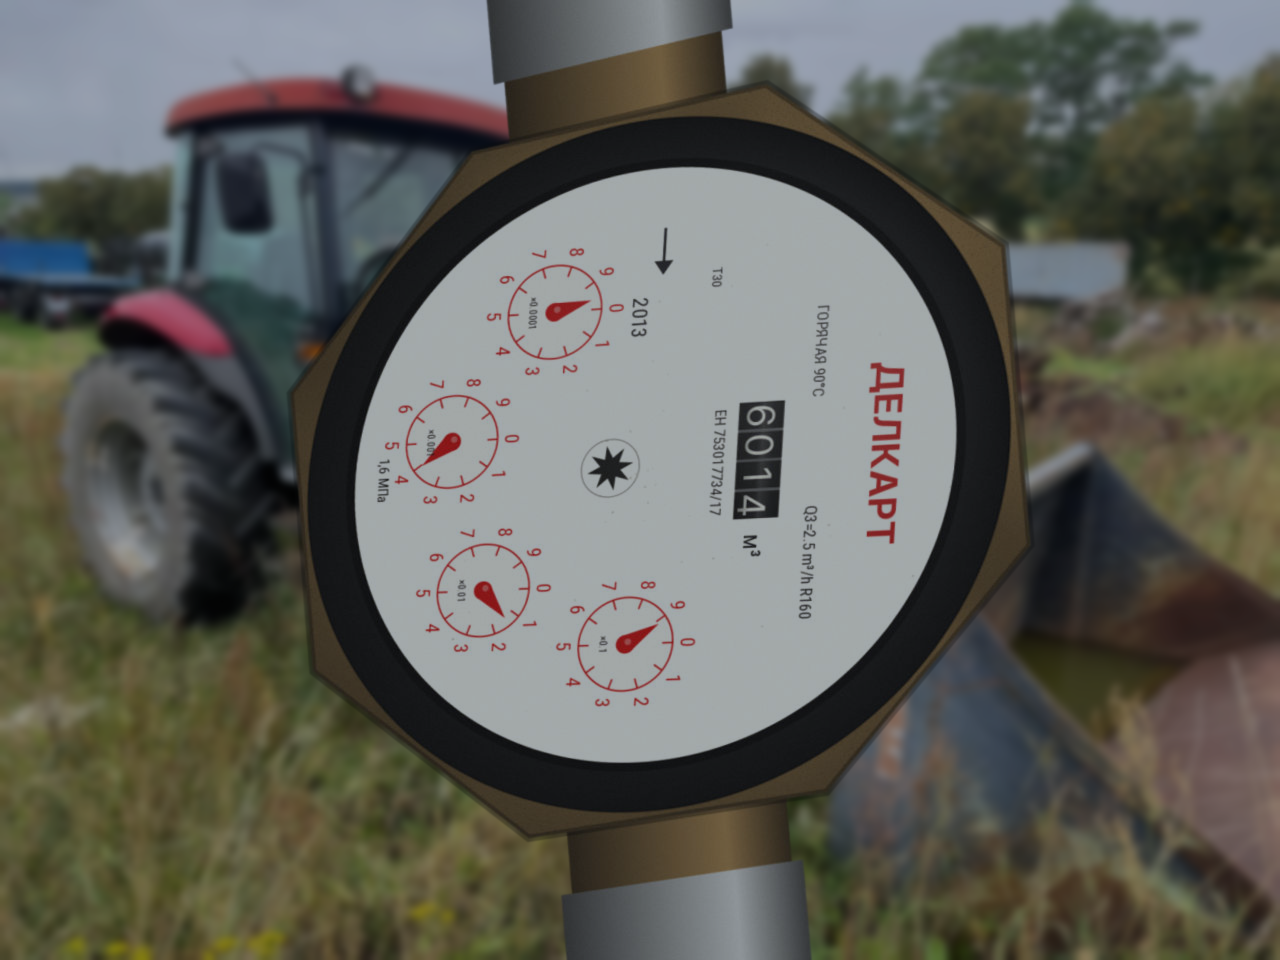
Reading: {"value": 6013.9139, "unit": "m³"}
